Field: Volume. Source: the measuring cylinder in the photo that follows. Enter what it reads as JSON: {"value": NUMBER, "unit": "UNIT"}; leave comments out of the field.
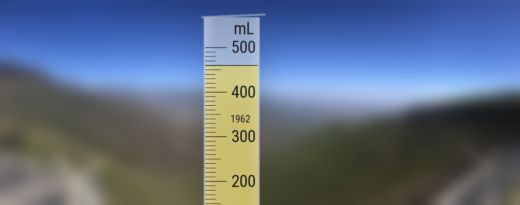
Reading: {"value": 460, "unit": "mL"}
